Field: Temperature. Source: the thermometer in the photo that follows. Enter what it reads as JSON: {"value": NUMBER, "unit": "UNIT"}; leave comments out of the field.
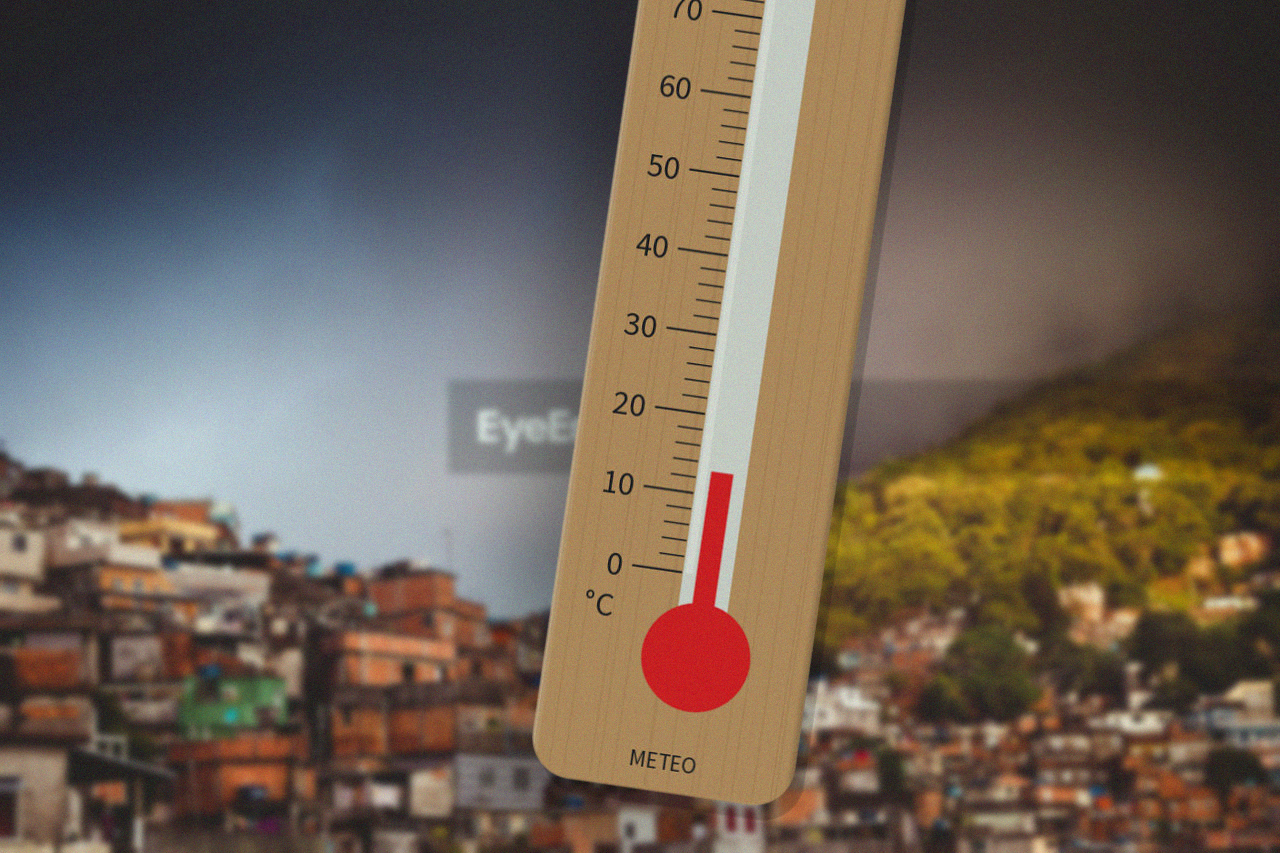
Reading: {"value": 13, "unit": "°C"}
